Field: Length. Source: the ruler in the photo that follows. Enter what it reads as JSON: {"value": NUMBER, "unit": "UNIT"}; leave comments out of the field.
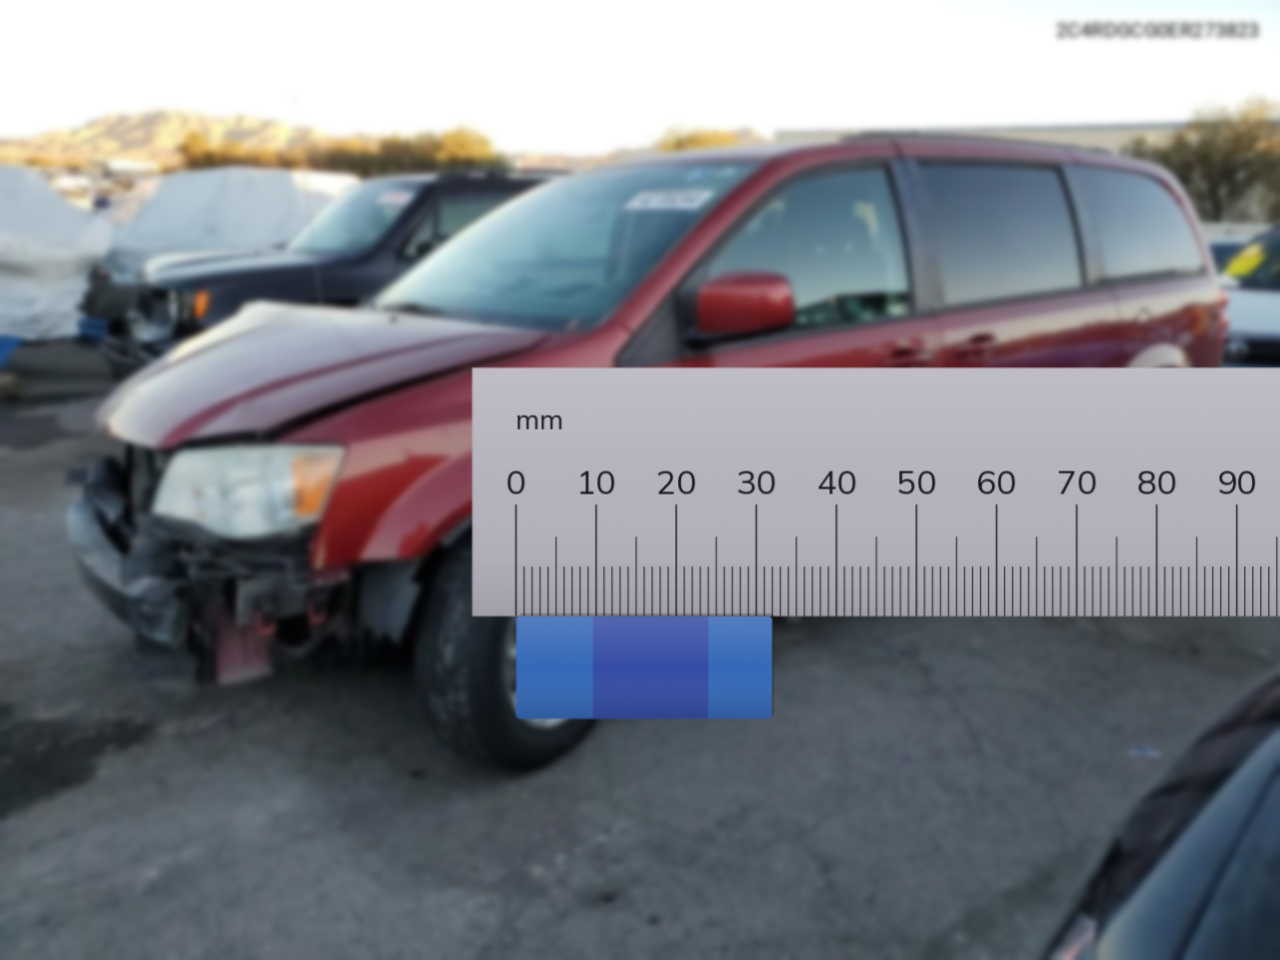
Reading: {"value": 32, "unit": "mm"}
